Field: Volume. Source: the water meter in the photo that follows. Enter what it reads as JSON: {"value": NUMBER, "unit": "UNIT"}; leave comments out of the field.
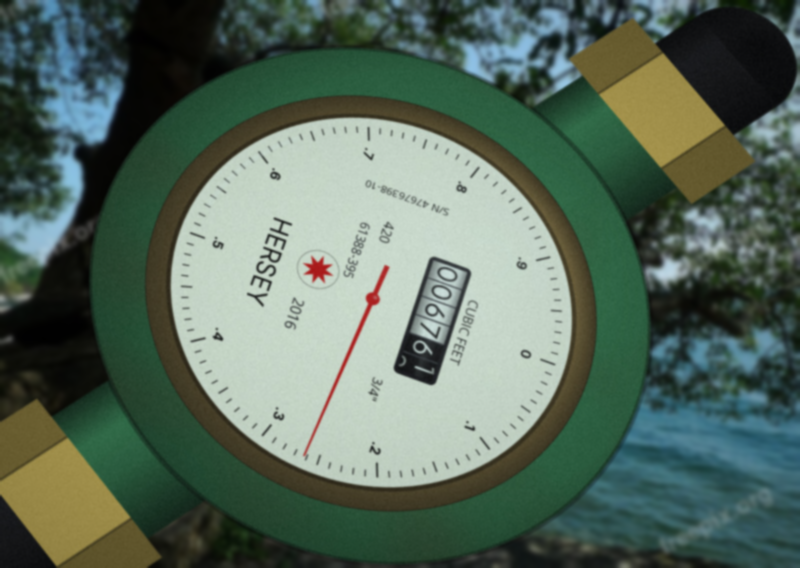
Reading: {"value": 6761.26, "unit": "ft³"}
